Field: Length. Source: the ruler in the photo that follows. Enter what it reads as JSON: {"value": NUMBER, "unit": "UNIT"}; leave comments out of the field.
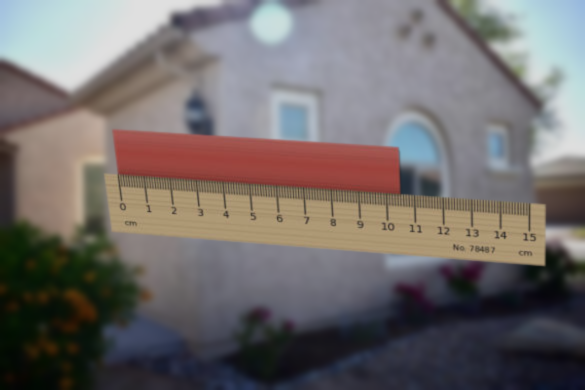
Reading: {"value": 10.5, "unit": "cm"}
